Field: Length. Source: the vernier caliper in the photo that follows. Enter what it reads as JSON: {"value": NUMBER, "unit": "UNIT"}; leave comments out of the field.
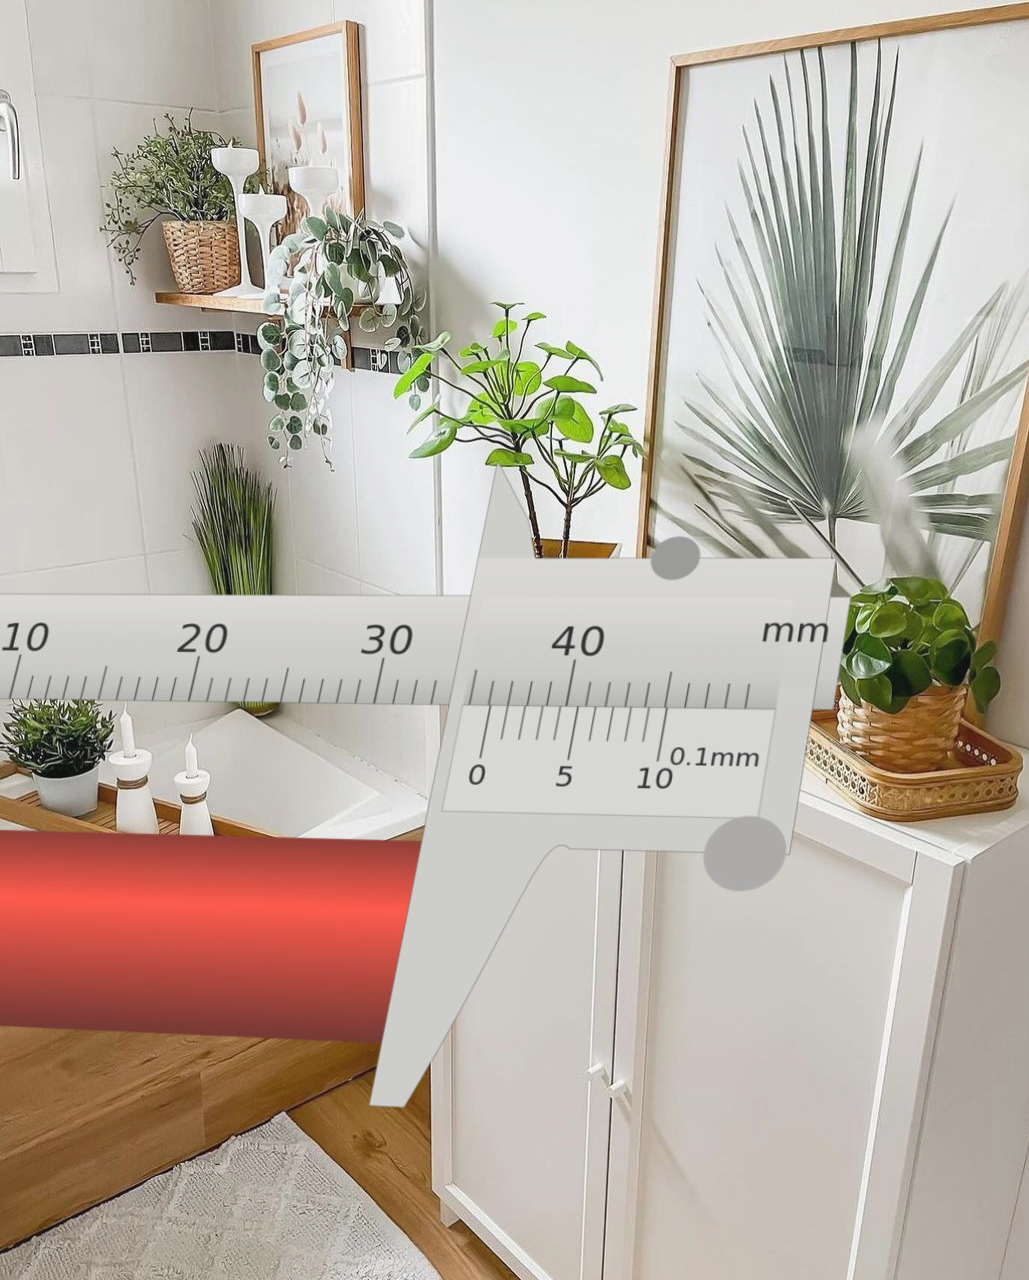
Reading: {"value": 36.1, "unit": "mm"}
